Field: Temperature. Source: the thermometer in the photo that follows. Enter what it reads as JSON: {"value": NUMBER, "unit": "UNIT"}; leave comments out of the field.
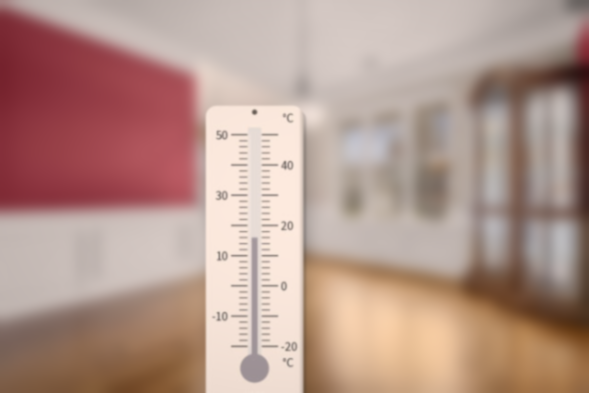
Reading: {"value": 16, "unit": "°C"}
